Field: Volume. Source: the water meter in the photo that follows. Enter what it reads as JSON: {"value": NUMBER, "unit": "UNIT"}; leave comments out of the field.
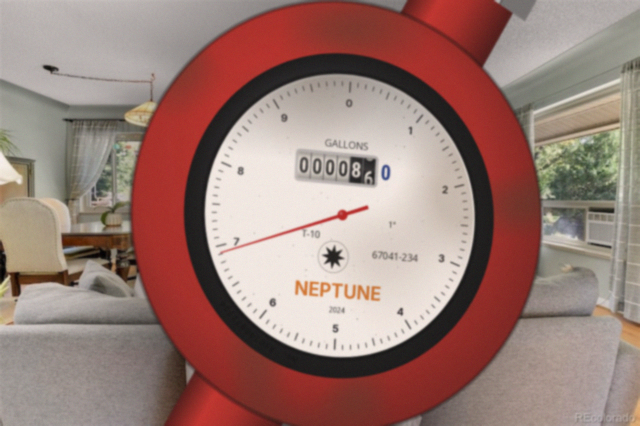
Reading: {"value": 856.9, "unit": "gal"}
